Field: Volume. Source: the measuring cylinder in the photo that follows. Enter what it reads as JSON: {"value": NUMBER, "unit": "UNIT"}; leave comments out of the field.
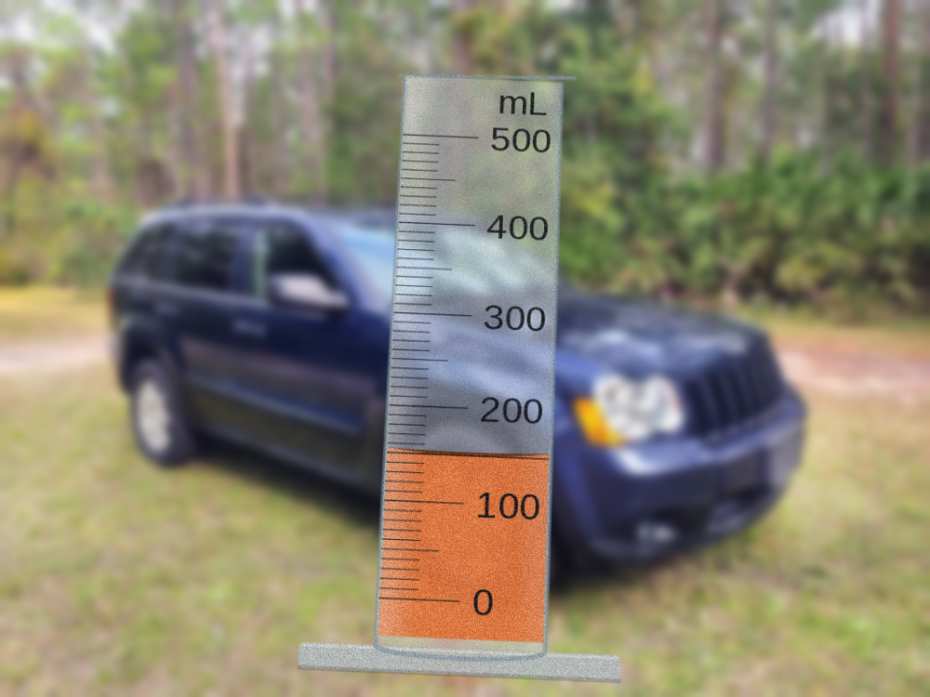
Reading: {"value": 150, "unit": "mL"}
